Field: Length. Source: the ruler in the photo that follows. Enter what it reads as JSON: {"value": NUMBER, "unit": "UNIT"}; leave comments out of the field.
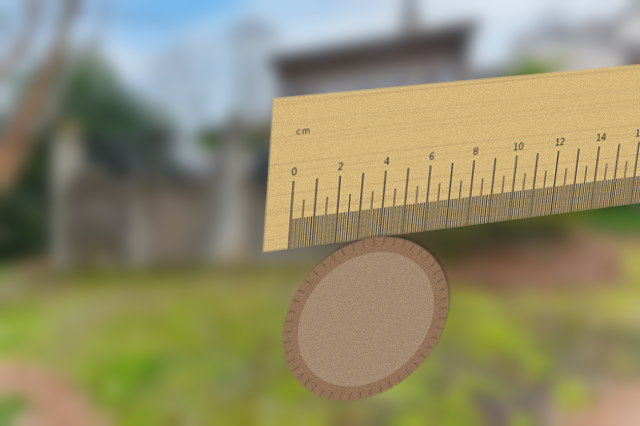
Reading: {"value": 7.5, "unit": "cm"}
